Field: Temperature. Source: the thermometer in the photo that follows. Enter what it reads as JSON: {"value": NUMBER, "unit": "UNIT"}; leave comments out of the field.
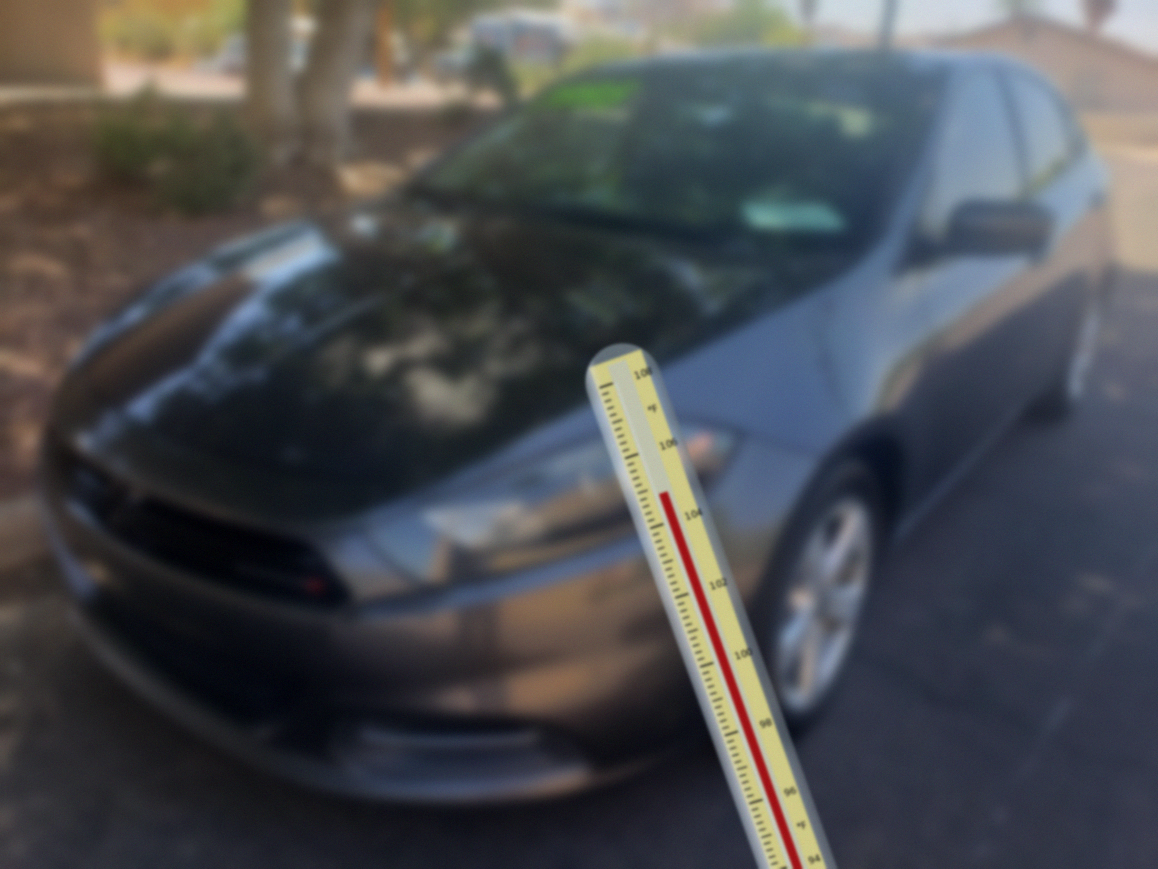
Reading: {"value": 104.8, "unit": "°F"}
